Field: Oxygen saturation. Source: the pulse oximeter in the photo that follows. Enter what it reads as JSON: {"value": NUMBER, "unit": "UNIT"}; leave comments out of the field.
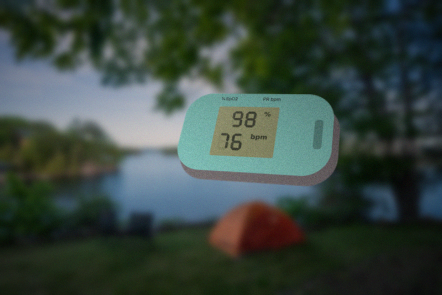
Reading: {"value": 98, "unit": "%"}
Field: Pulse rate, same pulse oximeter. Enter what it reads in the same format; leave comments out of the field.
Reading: {"value": 76, "unit": "bpm"}
